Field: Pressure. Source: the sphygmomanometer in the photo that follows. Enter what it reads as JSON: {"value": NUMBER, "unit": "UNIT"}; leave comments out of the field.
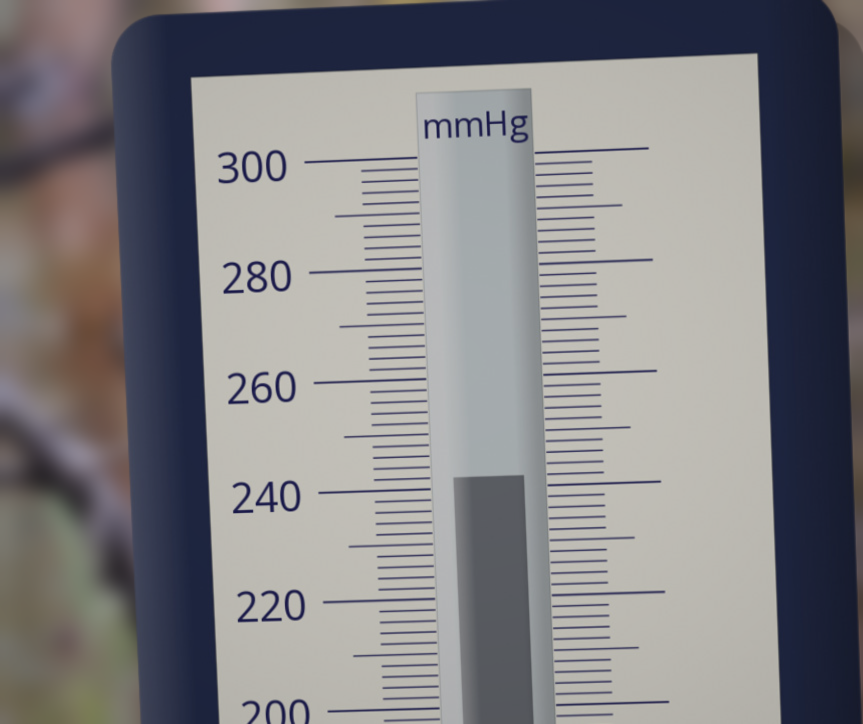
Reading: {"value": 242, "unit": "mmHg"}
